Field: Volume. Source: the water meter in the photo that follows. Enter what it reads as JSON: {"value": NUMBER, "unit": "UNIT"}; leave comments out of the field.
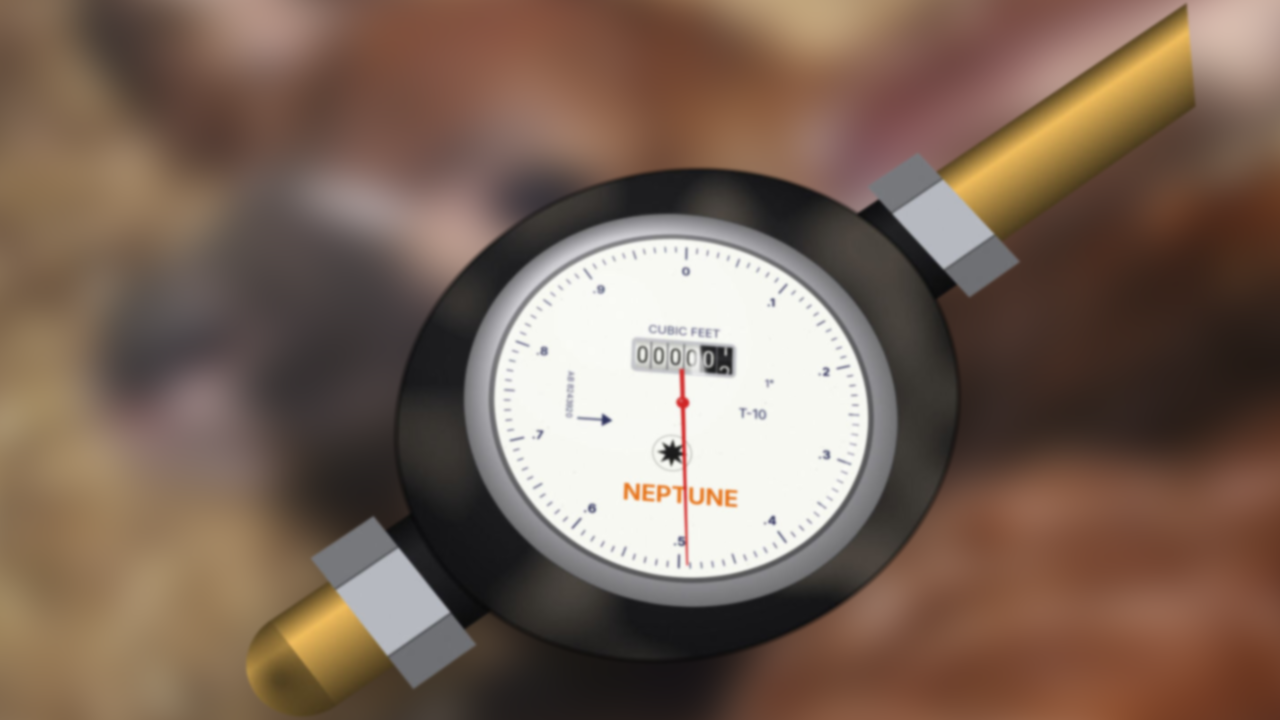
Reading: {"value": 1.49, "unit": "ft³"}
